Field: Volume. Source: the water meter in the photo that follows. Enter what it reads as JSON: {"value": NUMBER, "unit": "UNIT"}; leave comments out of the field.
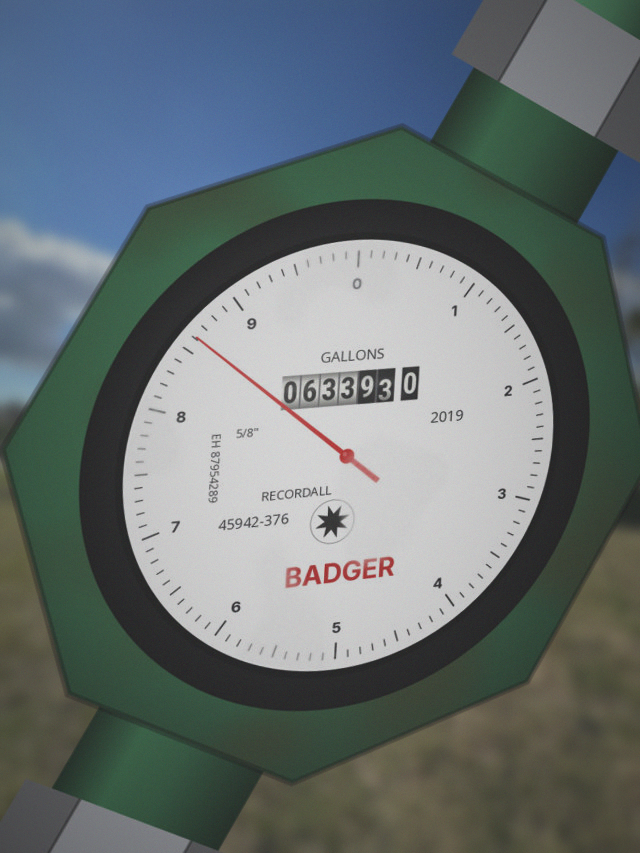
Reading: {"value": 633928.6, "unit": "gal"}
